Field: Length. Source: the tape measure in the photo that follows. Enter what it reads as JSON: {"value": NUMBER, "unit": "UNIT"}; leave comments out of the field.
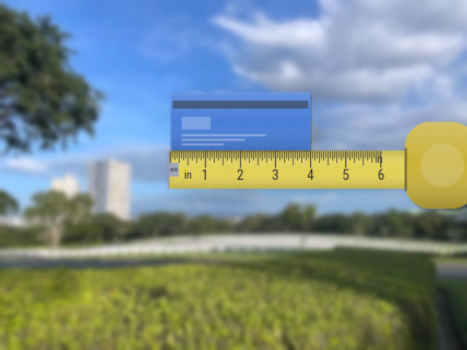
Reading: {"value": 4, "unit": "in"}
